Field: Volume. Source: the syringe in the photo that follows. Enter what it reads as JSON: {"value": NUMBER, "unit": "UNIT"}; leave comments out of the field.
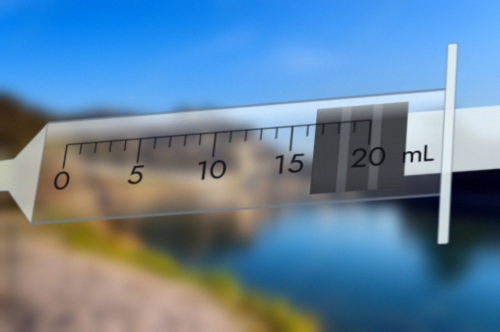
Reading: {"value": 16.5, "unit": "mL"}
